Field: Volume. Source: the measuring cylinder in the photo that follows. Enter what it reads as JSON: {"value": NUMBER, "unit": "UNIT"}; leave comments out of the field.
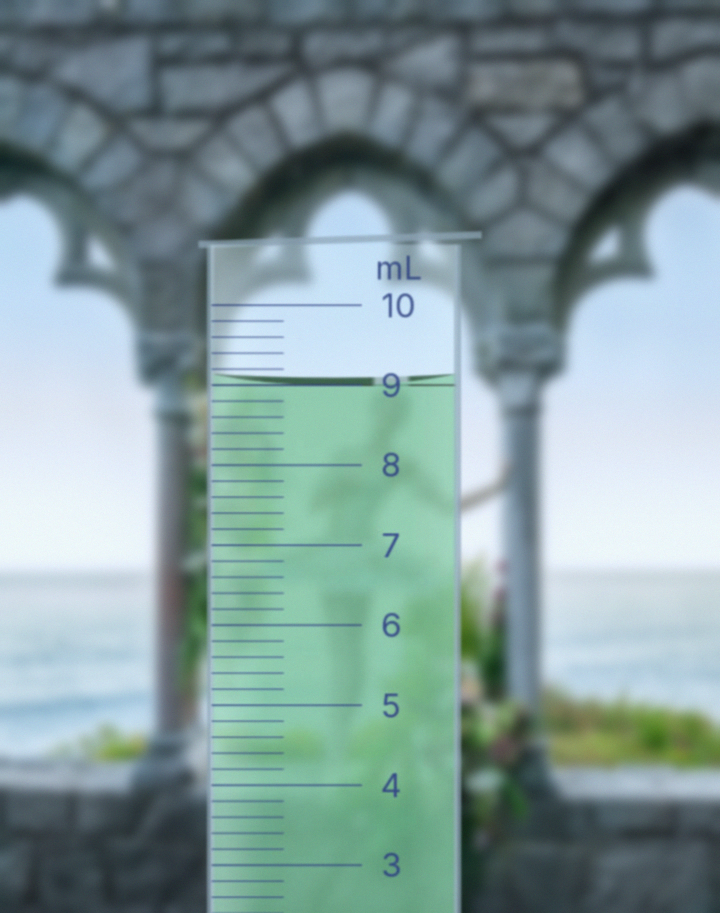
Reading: {"value": 9, "unit": "mL"}
